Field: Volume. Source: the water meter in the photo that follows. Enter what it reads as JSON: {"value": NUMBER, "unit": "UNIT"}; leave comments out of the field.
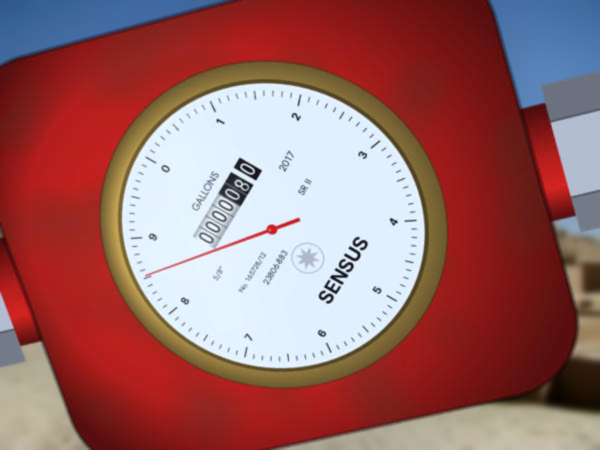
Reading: {"value": 78.5, "unit": "gal"}
